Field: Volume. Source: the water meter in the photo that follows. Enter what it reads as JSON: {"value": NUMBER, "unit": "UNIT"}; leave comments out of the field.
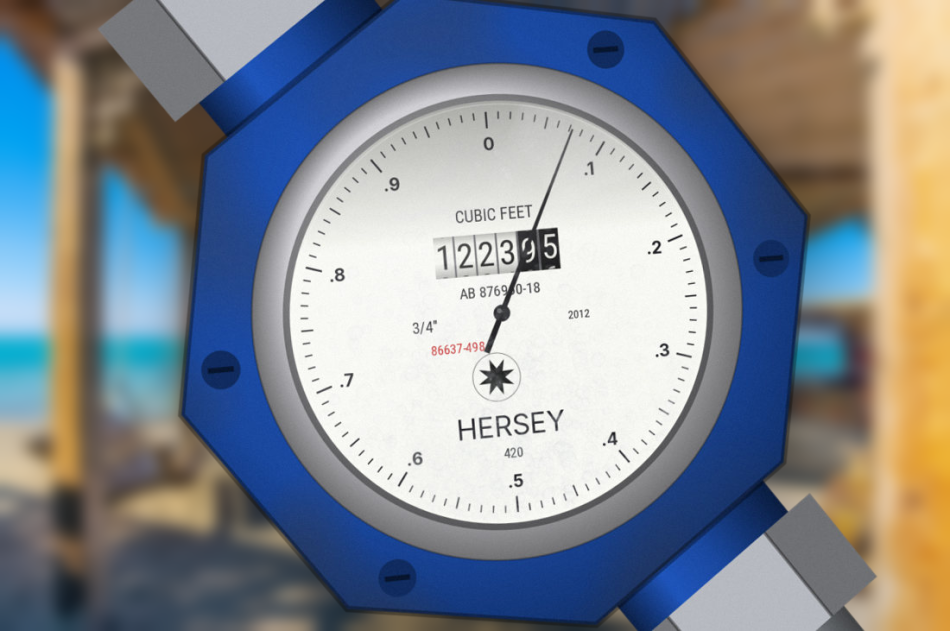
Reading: {"value": 122395.07, "unit": "ft³"}
